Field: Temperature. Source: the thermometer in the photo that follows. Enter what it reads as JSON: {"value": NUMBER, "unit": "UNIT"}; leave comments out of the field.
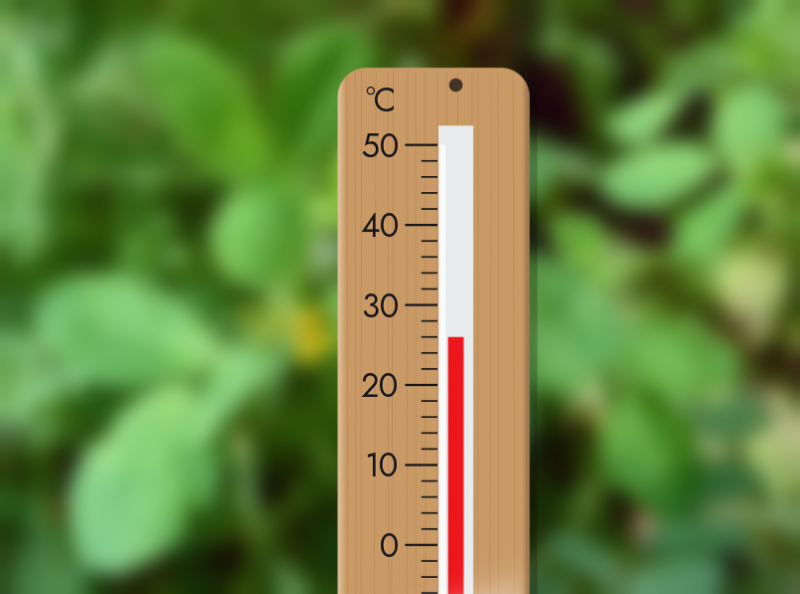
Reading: {"value": 26, "unit": "°C"}
